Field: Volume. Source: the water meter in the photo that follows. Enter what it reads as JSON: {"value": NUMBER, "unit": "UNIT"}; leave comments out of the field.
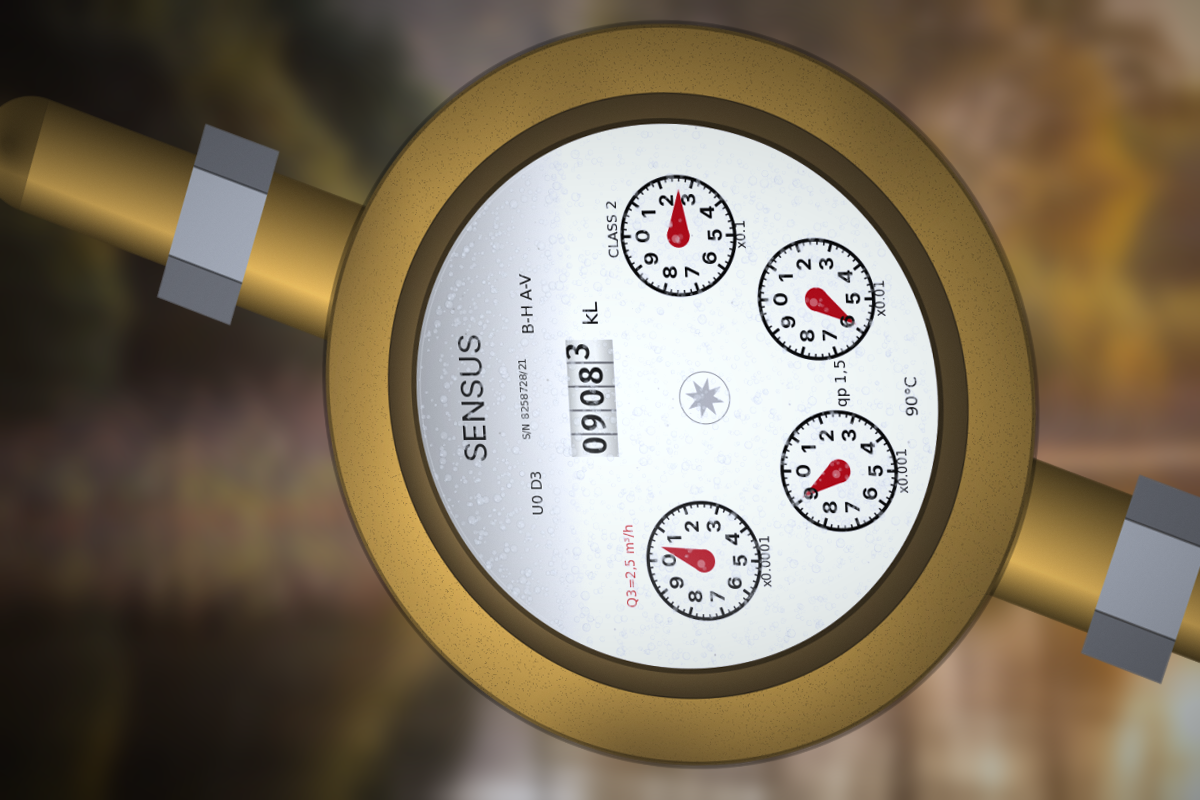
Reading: {"value": 9083.2590, "unit": "kL"}
